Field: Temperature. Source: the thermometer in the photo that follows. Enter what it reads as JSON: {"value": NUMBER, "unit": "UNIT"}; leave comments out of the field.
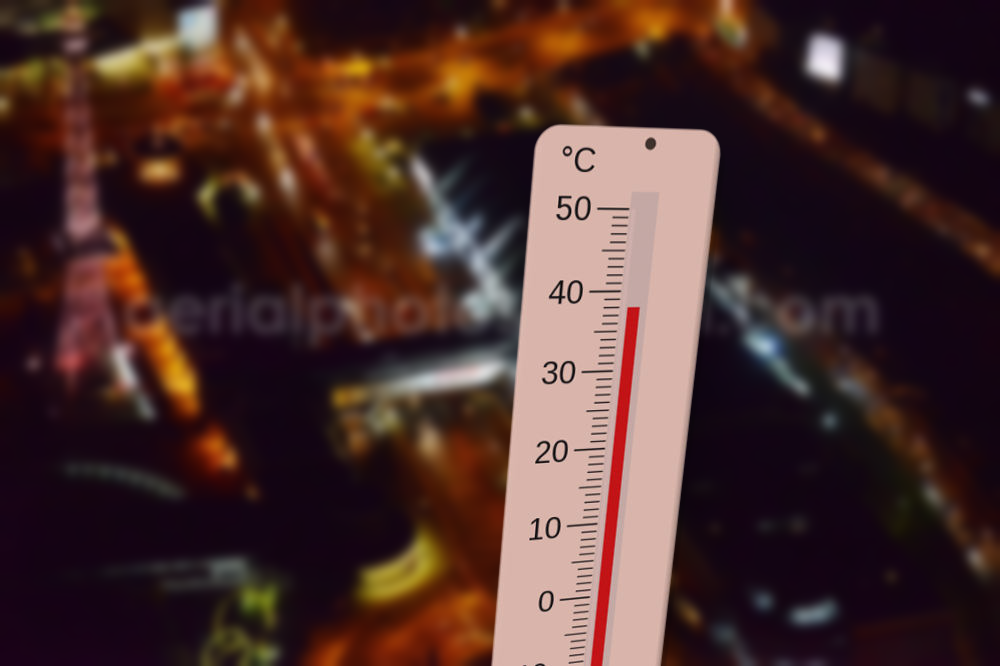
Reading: {"value": 38, "unit": "°C"}
